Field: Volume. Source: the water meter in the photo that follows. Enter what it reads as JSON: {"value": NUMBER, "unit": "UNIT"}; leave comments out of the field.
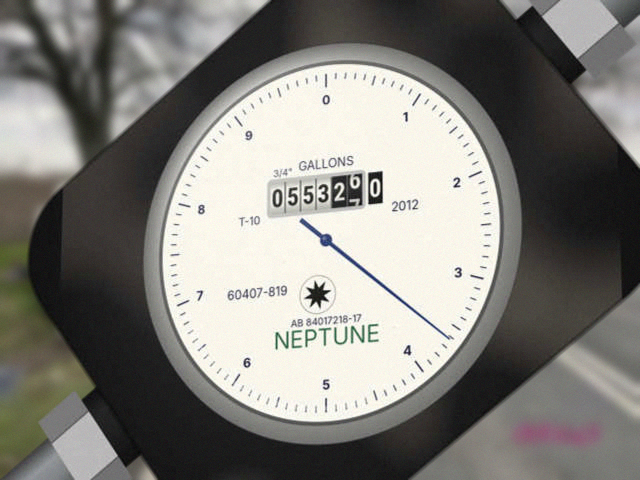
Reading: {"value": 553263.6, "unit": "gal"}
